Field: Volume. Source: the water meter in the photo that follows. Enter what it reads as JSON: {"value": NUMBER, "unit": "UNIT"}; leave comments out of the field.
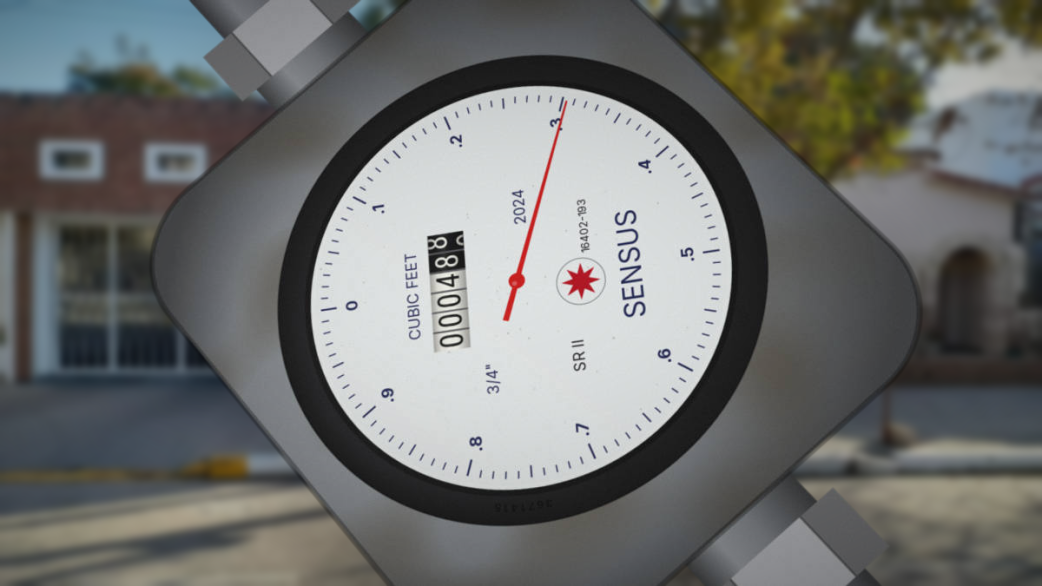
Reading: {"value": 488.30, "unit": "ft³"}
